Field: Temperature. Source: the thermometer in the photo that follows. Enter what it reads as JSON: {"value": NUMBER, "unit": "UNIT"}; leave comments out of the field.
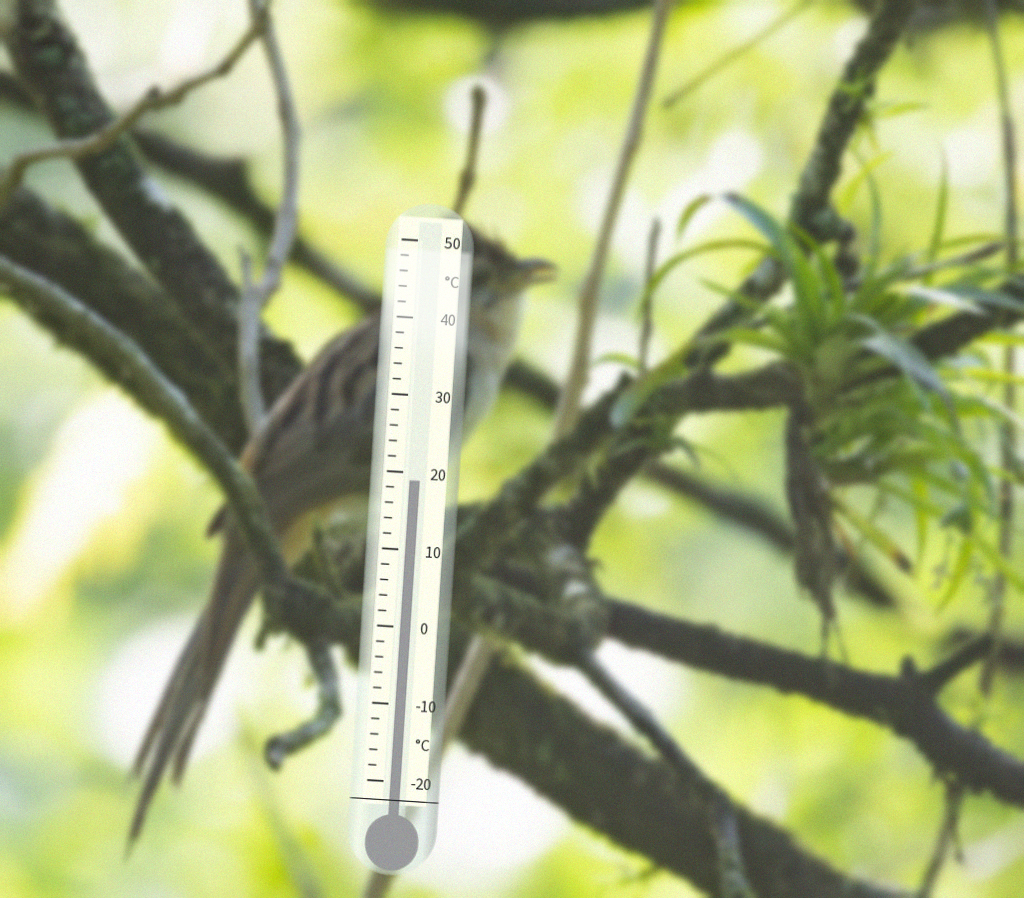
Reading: {"value": 19, "unit": "°C"}
